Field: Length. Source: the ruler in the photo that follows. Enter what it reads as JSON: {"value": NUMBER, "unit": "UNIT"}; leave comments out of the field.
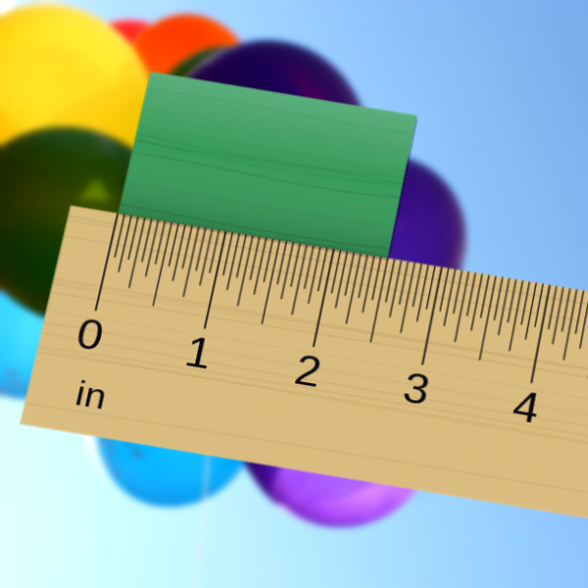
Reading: {"value": 2.5, "unit": "in"}
